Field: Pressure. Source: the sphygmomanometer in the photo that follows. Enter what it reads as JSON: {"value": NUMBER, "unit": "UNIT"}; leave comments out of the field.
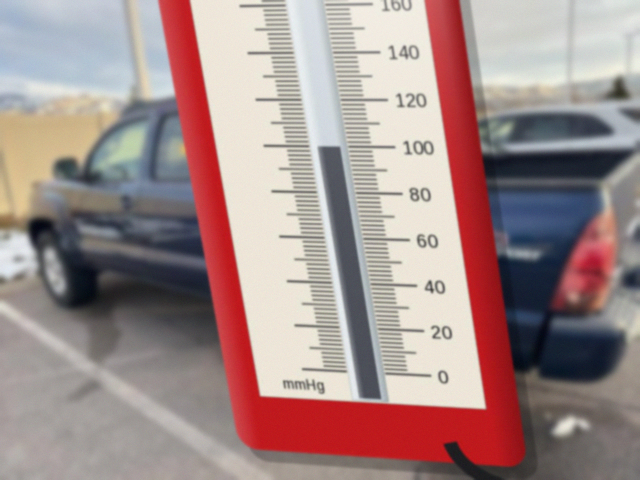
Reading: {"value": 100, "unit": "mmHg"}
